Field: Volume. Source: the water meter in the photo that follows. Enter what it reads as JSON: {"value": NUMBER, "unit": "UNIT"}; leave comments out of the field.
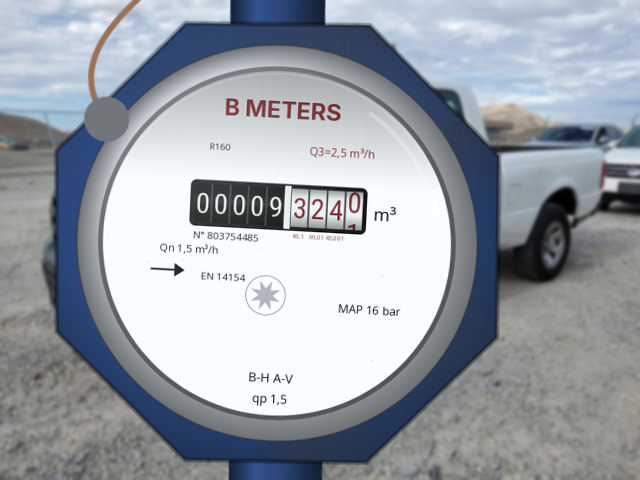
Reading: {"value": 9.3240, "unit": "m³"}
